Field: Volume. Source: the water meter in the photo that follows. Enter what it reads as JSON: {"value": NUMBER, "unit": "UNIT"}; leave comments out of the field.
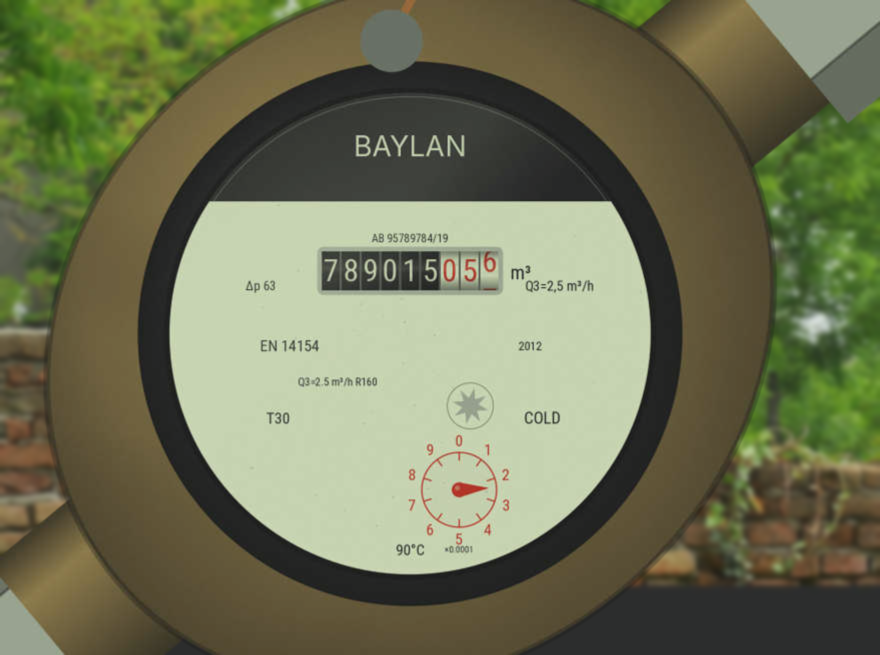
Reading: {"value": 789015.0562, "unit": "m³"}
